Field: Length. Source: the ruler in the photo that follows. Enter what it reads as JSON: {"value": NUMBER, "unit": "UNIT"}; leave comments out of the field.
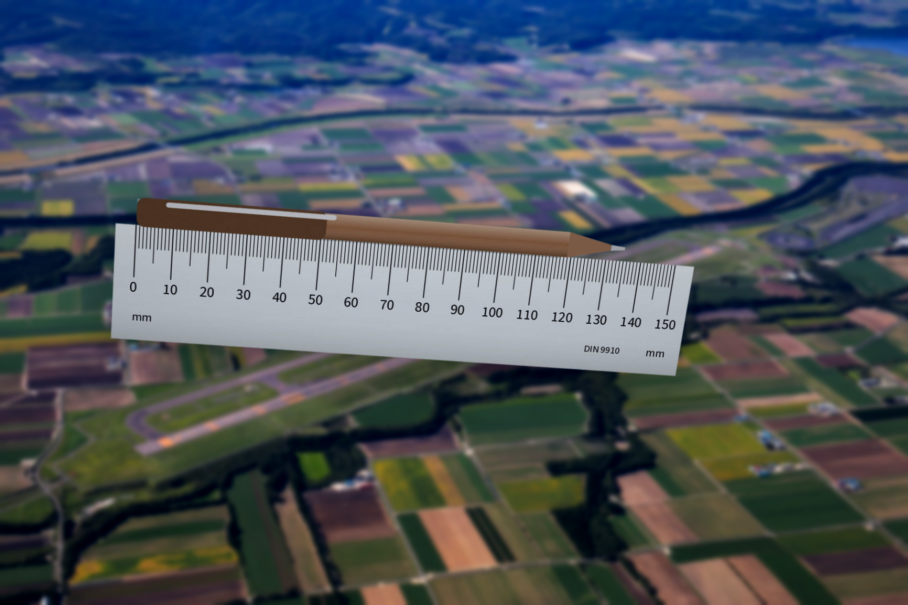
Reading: {"value": 135, "unit": "mm"}
